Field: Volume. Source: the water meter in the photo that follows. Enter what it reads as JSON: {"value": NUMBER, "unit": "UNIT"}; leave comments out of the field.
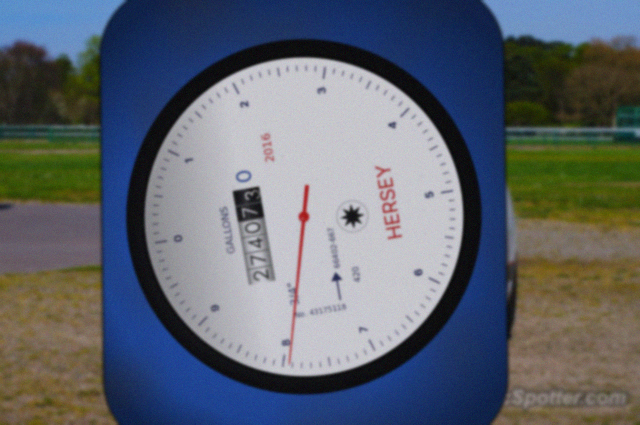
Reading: {"value": 2740727.9, "unit": "gal"}
